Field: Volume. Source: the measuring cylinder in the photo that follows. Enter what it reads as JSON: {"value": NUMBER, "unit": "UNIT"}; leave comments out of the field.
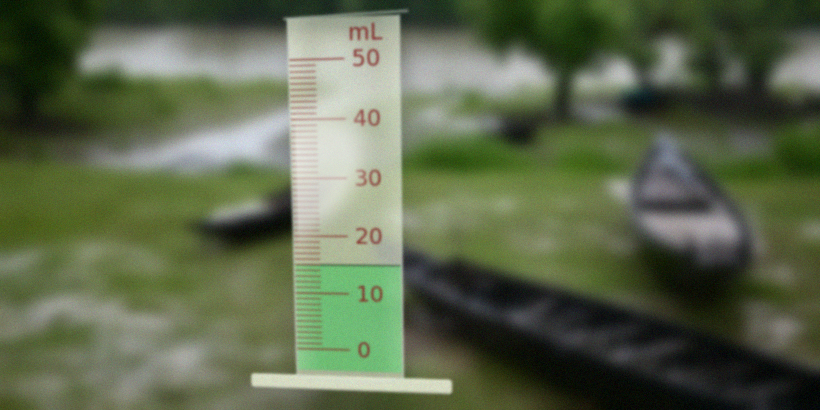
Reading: {"value": 15, "unit": "mL"}
